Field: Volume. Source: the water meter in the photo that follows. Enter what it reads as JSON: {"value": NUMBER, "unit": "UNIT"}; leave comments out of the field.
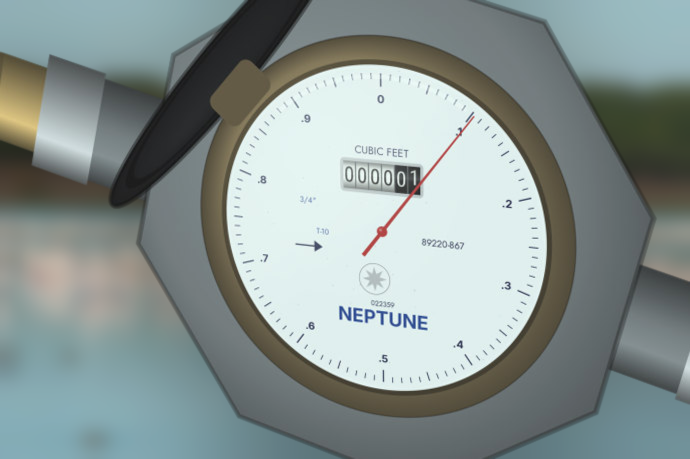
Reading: {"value": 1.10, "unit": "ft³"}
